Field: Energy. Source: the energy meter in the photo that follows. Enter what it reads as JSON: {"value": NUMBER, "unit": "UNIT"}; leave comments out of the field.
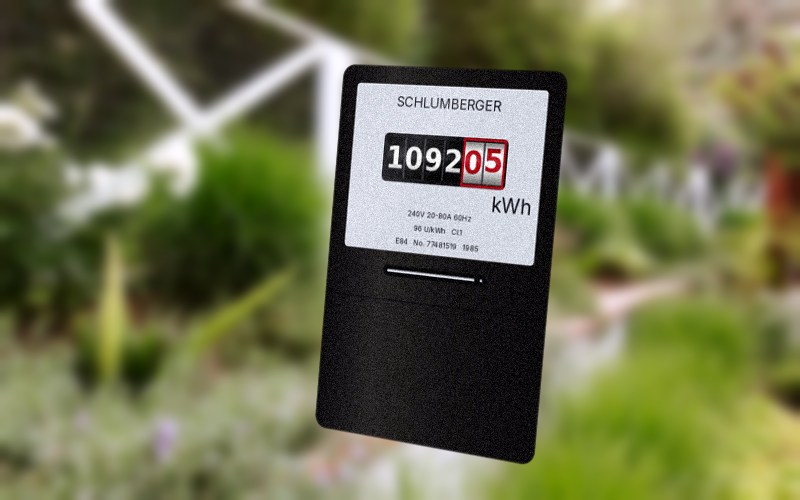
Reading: {"value": 1092.05, "unit": "kWh"}
